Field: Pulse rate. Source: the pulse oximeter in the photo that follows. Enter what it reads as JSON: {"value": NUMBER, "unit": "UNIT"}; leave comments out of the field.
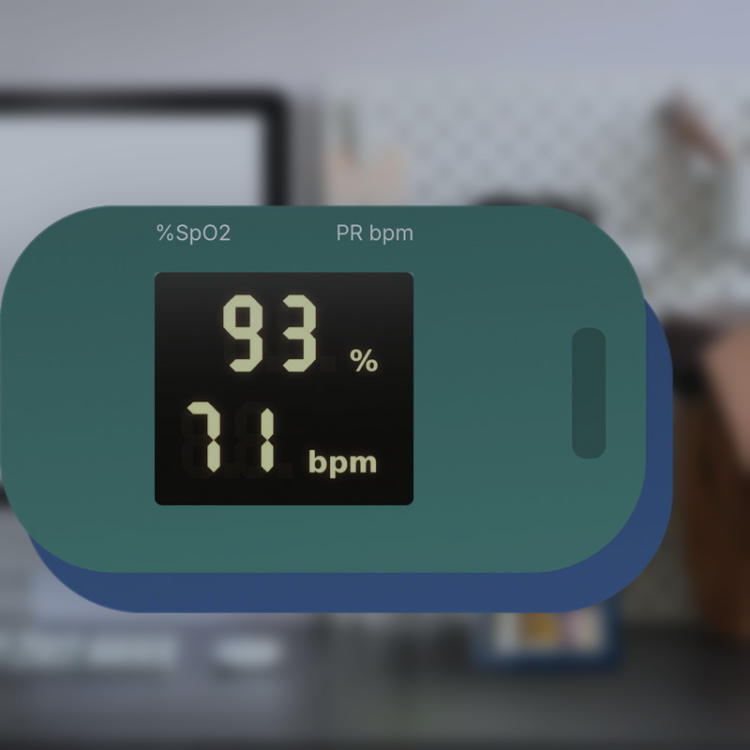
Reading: {"value": 71, "unit": "bpm"}
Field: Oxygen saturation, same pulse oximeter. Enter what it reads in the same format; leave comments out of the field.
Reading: {"value": 93, "unit": "%"}
